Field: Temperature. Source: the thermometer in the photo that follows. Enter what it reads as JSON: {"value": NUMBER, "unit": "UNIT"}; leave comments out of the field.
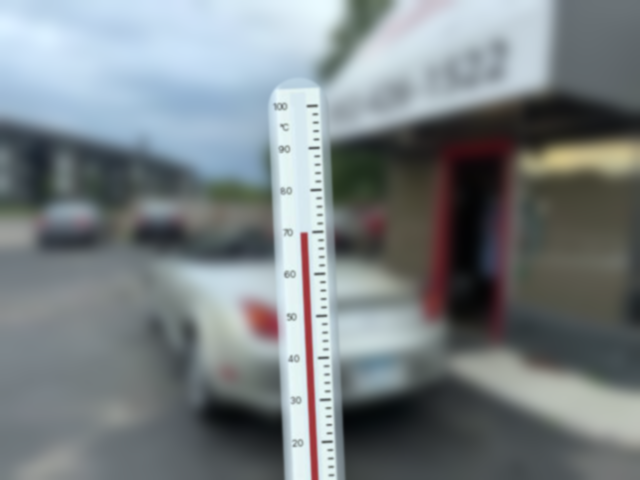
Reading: {"value": 70, "unit": "°C"}
